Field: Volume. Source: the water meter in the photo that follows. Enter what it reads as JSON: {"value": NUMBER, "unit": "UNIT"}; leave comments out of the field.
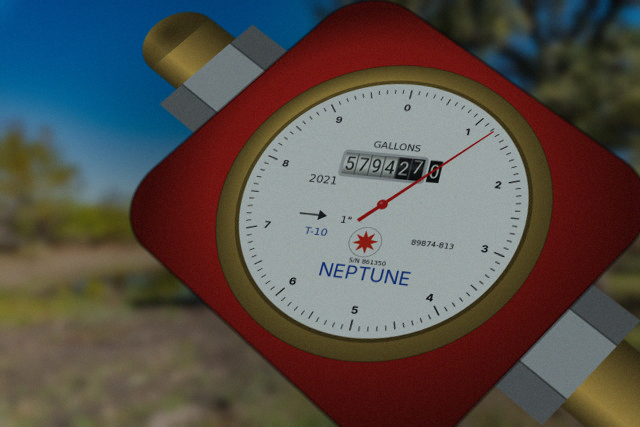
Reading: {"value": 5794271.2, "unit": "gal"}
